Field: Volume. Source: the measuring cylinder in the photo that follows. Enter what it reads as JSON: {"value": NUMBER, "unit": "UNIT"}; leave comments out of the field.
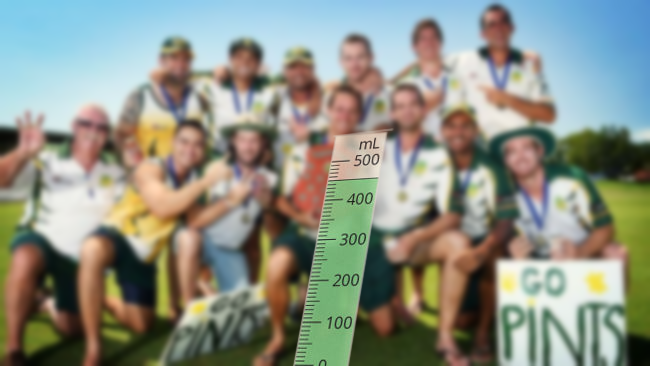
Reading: {"value": 450, "unit": "mL"}
